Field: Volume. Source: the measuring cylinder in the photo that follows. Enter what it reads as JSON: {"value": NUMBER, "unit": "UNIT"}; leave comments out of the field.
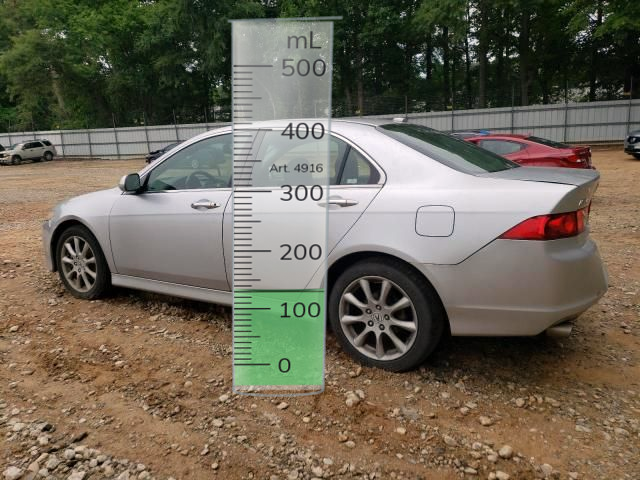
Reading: {"value": 130, "unit": "mL"}
